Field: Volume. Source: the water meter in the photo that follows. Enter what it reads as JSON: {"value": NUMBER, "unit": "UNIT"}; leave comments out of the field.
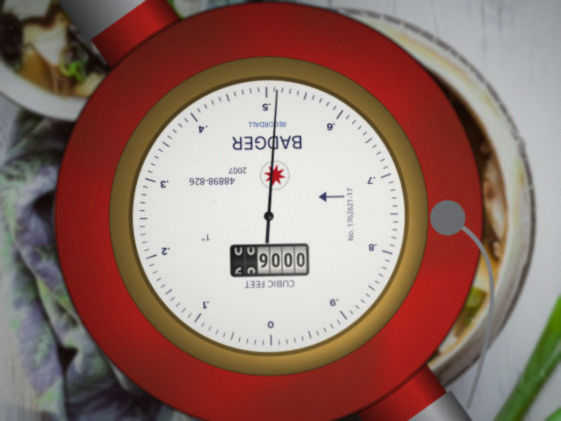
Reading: {"value": 689.51, "unit": "ft³"}
